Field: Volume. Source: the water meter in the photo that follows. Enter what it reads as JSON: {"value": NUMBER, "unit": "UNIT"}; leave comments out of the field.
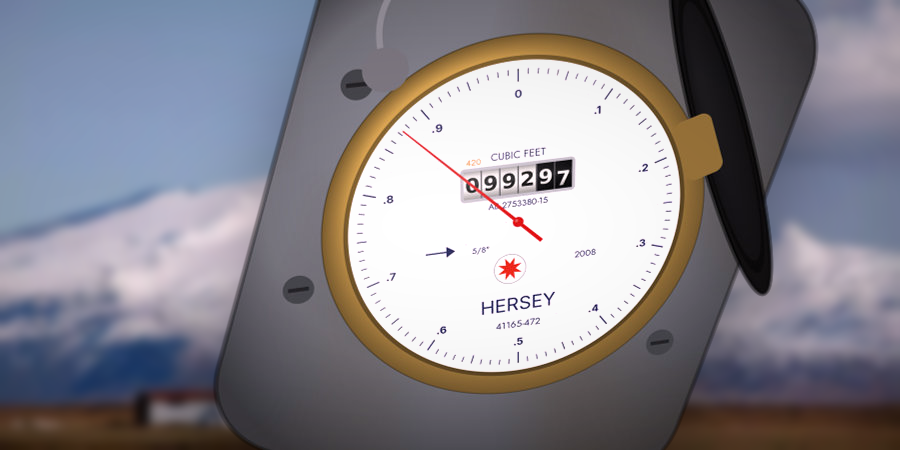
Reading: {"value": 99296.87, "unit": "ft³"}
